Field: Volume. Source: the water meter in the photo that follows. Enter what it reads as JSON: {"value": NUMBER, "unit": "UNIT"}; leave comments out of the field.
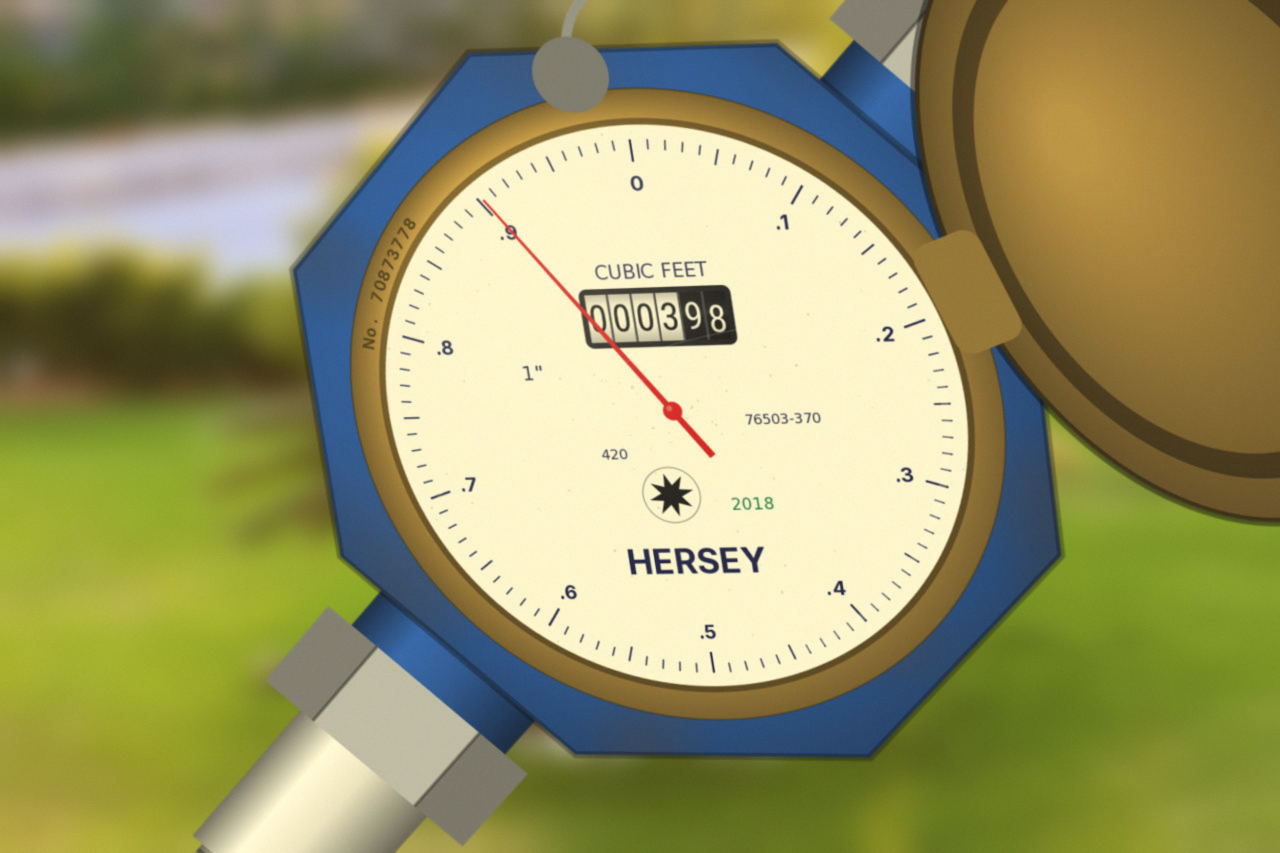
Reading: {"value": 397.90, "unit": "ft³"}
